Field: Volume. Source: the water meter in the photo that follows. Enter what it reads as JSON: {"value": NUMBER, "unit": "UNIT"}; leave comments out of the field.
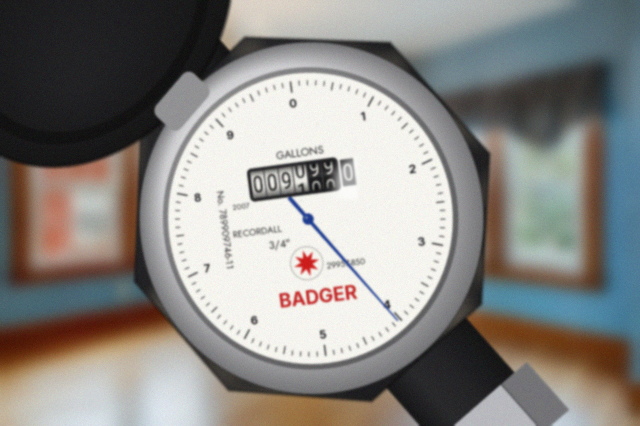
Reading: {"value": 90994.0, "unit": "gal"}
